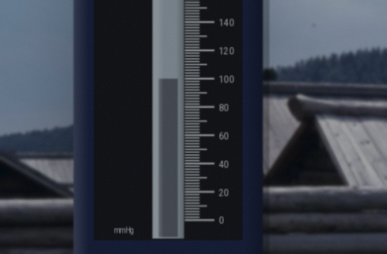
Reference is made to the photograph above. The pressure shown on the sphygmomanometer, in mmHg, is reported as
100 mmHg
